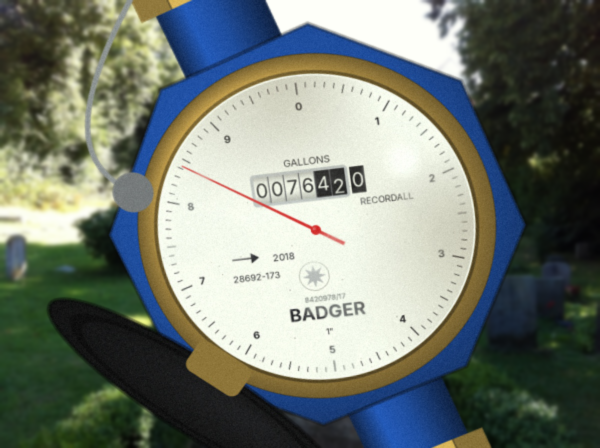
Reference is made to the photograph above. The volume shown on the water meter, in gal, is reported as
76418.4 gal
